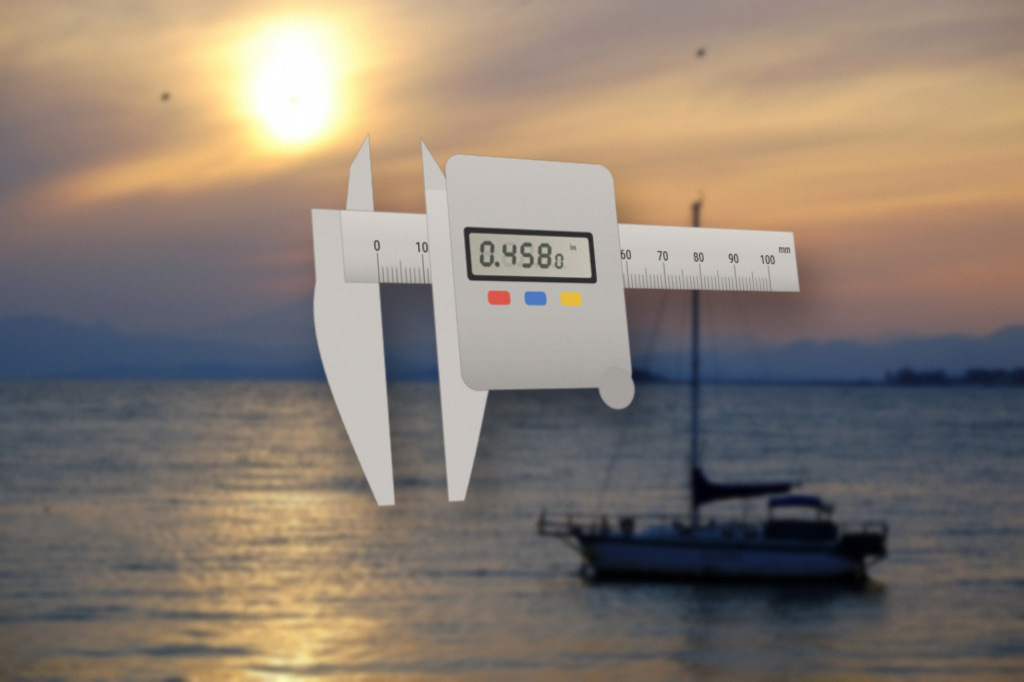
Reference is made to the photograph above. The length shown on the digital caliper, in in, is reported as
0.4580 in
